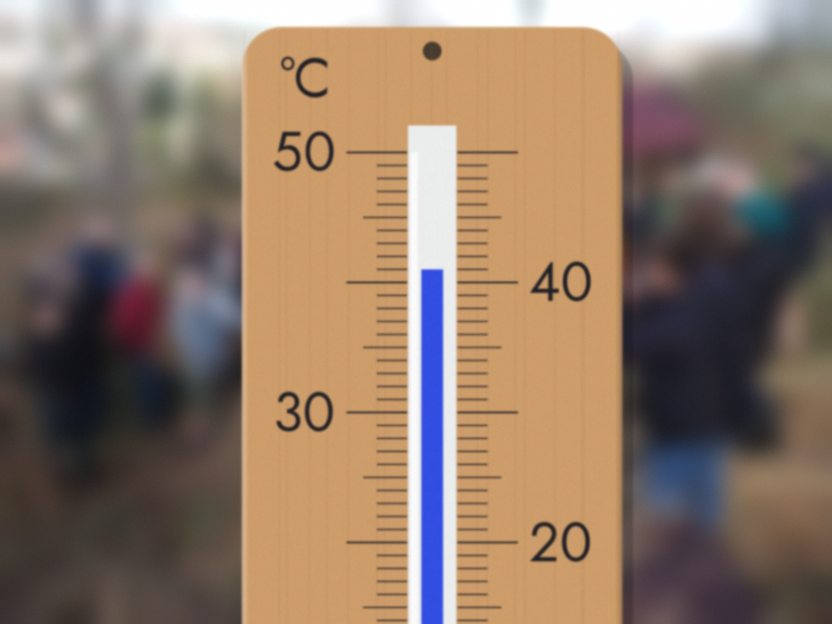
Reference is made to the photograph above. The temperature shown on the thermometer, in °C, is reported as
41 °C
